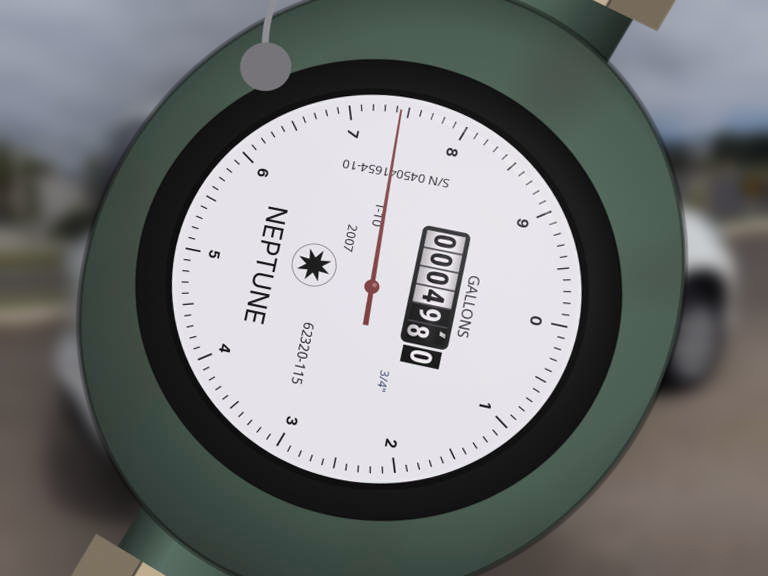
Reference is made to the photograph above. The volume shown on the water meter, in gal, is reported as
4977.4 gal
